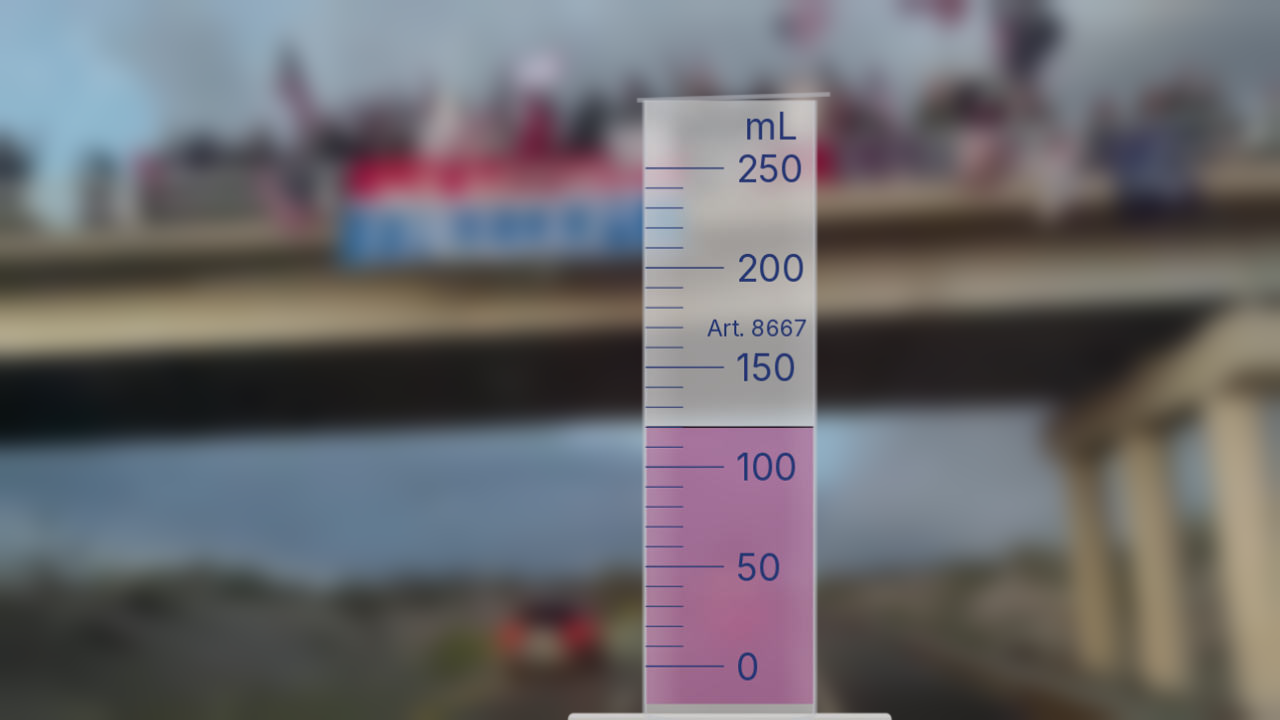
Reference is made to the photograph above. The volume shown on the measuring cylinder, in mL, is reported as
120 mL
